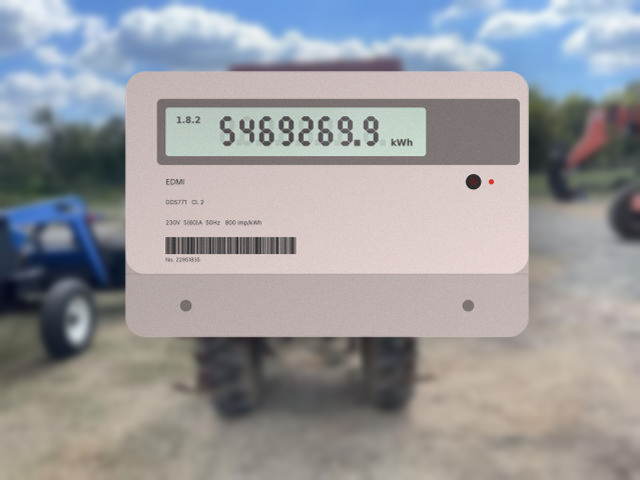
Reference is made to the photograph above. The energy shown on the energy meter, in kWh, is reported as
5469269.9 kWh
